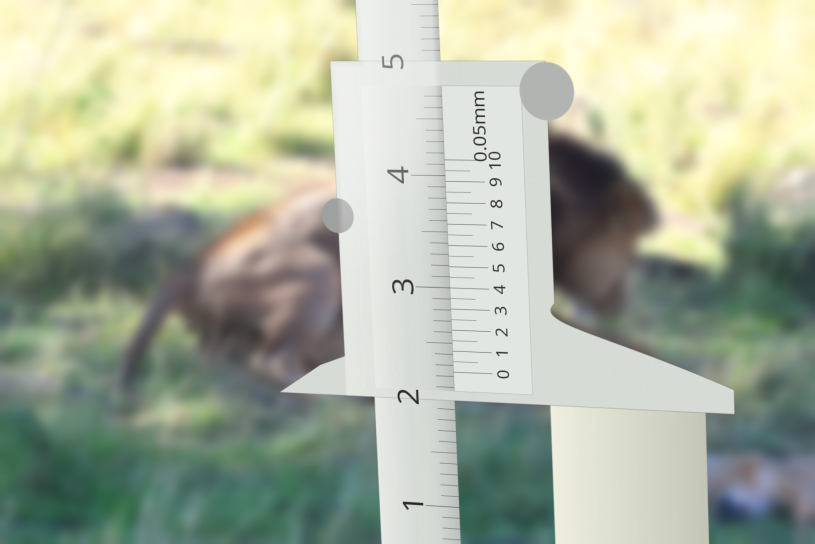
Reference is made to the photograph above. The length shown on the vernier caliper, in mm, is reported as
22.4 mm
